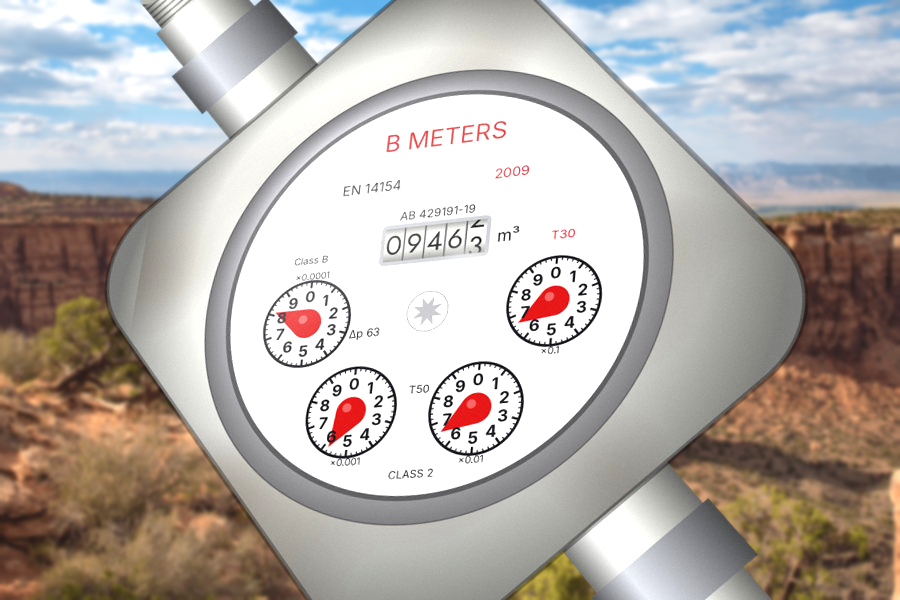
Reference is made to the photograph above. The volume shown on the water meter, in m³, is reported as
9462.6658 m³
